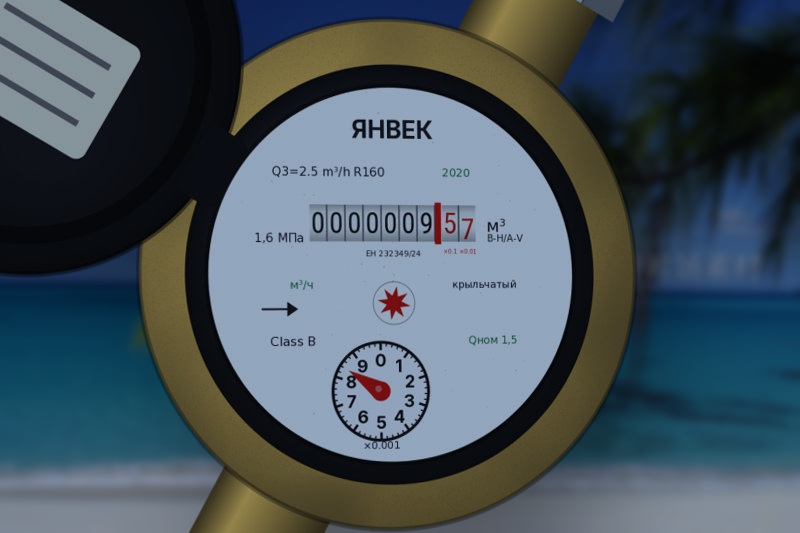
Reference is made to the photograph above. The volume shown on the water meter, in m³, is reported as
9.568 m³
